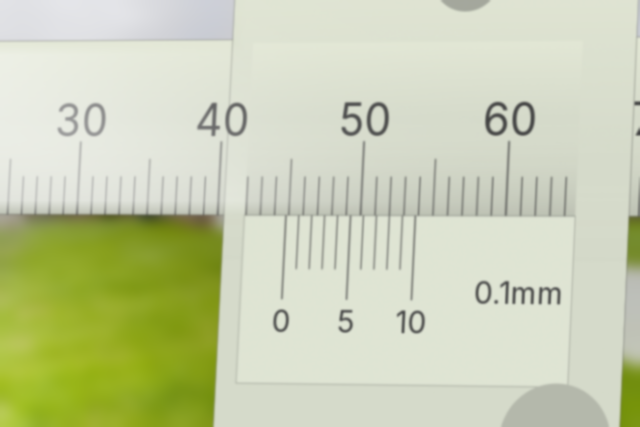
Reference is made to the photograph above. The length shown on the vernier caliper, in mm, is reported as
44.8 mm
